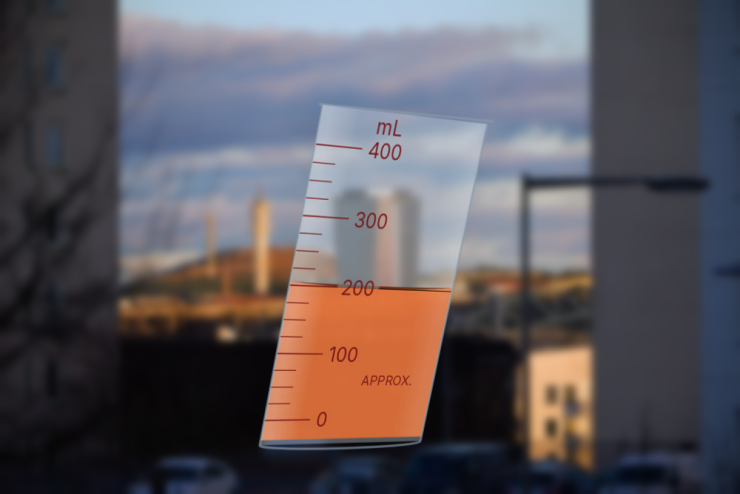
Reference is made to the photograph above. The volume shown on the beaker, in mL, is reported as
200 mL
